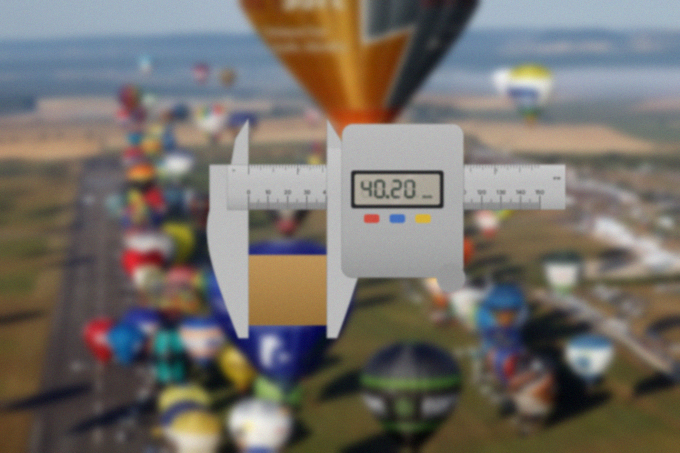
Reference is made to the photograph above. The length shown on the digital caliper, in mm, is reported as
40.20 mm
